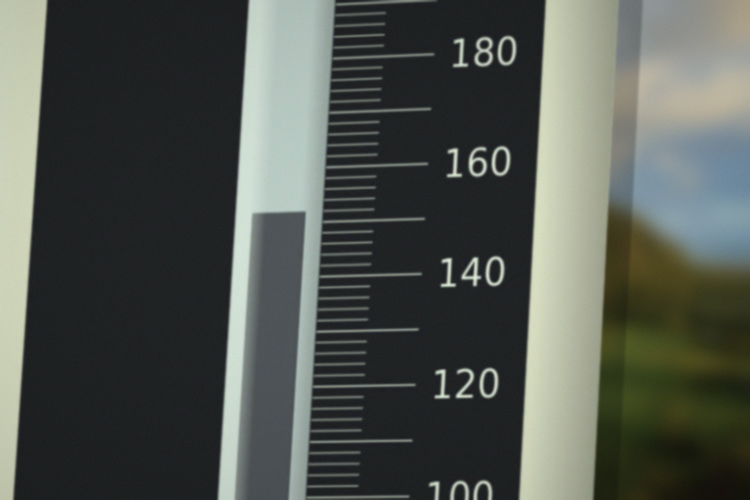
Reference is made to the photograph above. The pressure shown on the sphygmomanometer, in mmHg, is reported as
152 mmHg
